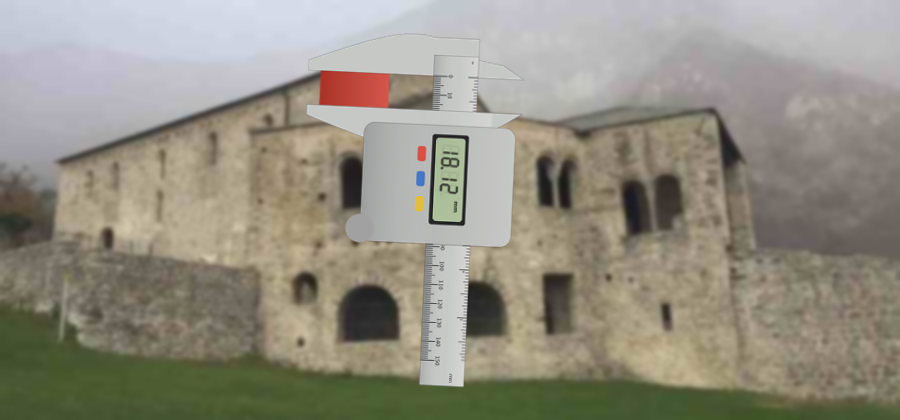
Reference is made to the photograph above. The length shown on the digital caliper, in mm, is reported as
18.12 mm
